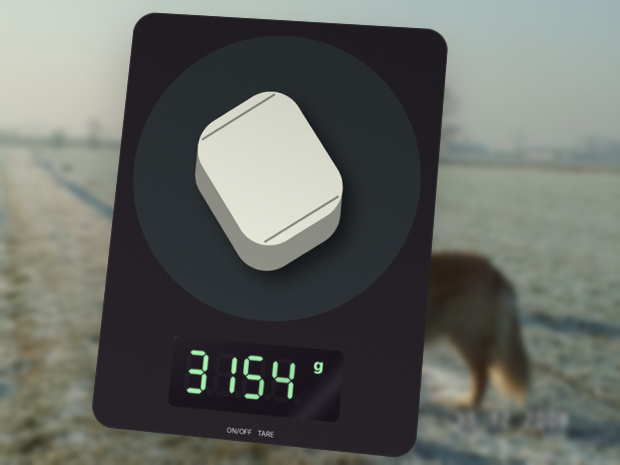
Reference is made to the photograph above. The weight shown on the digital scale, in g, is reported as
3154 g
